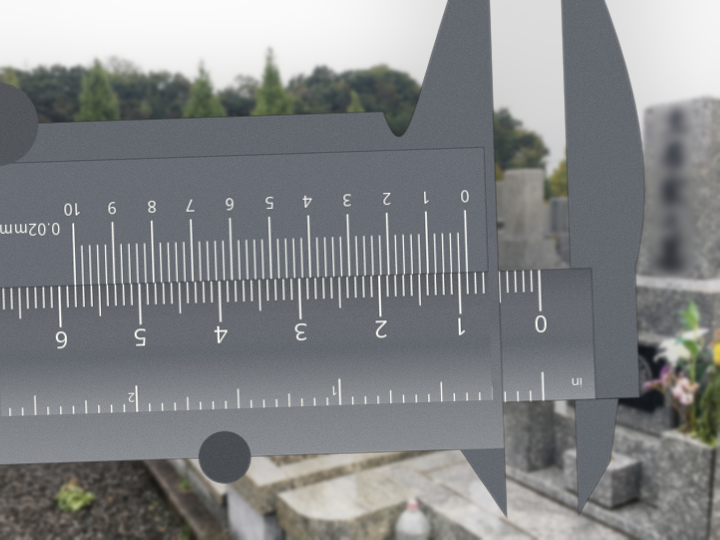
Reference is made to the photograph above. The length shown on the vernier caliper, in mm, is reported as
9.0 mm
